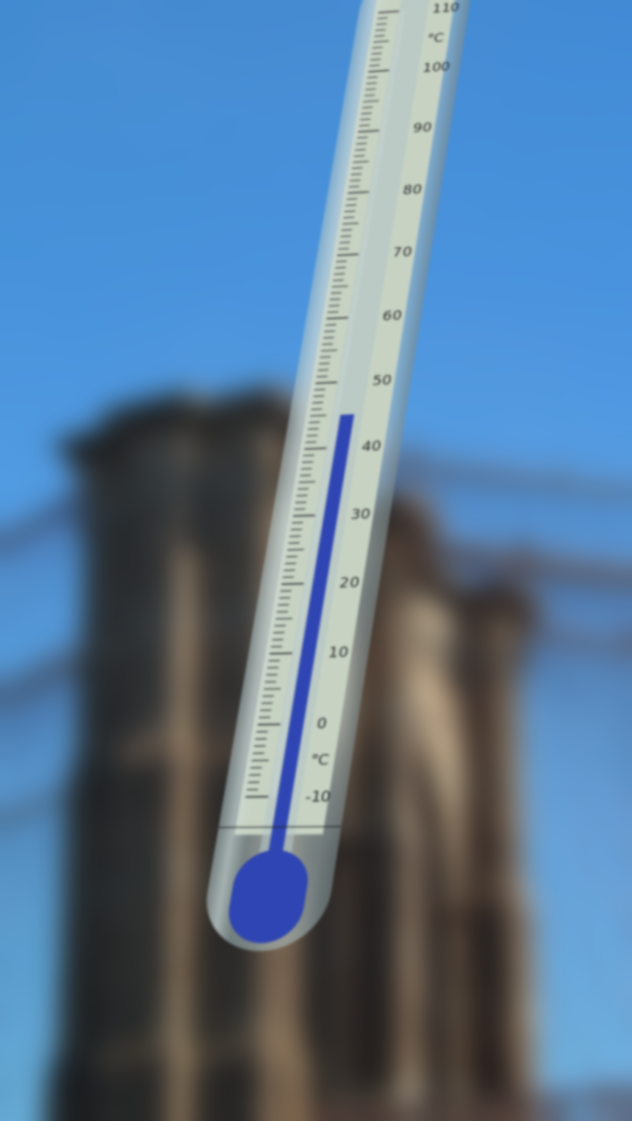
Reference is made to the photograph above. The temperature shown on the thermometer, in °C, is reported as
45 °C
